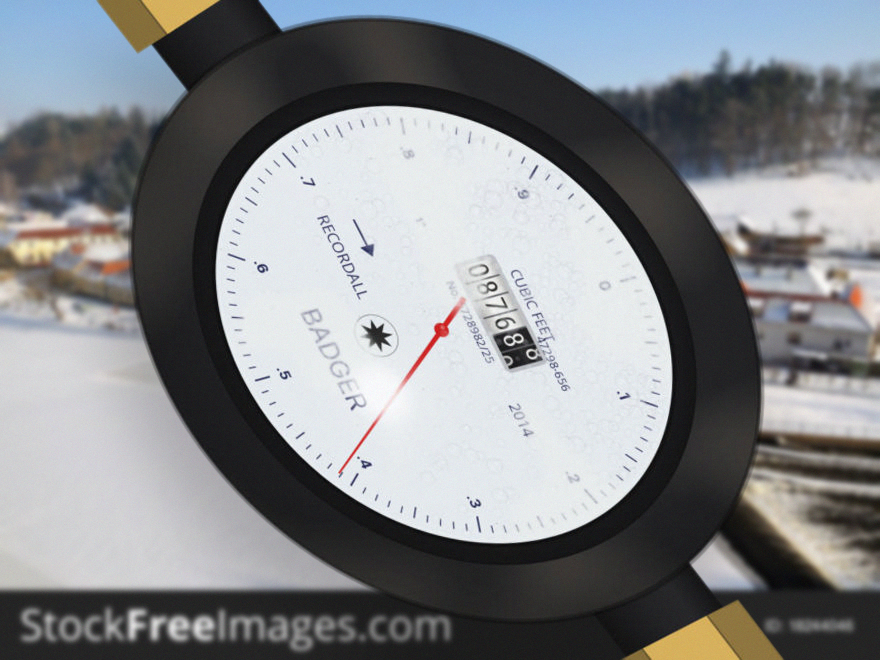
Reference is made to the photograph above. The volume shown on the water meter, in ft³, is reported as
87688.41 ft³
